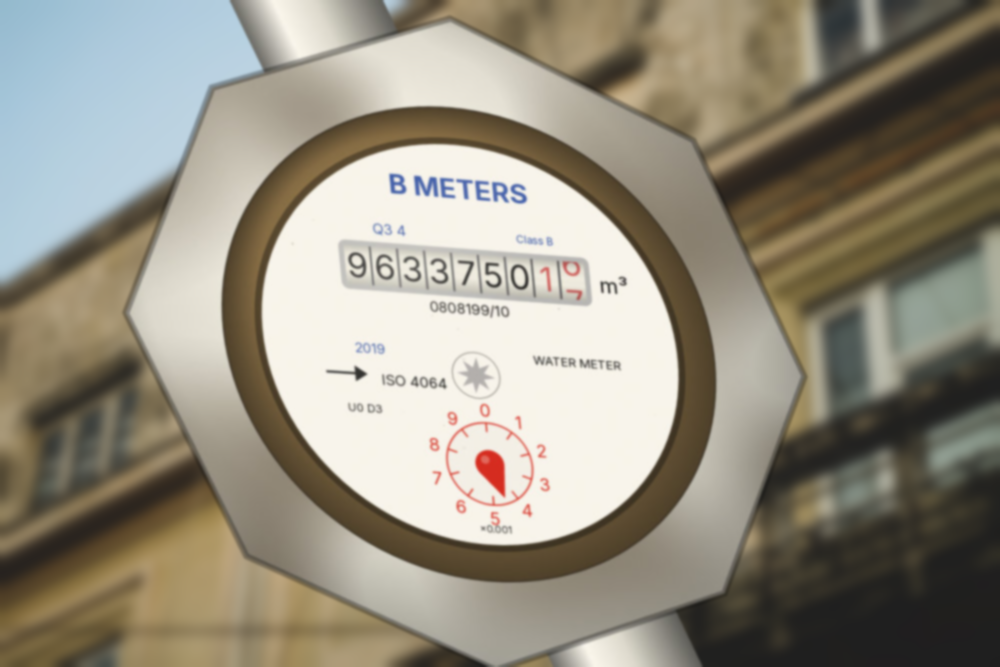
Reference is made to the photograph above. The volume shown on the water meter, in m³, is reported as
9633750.164 m³
